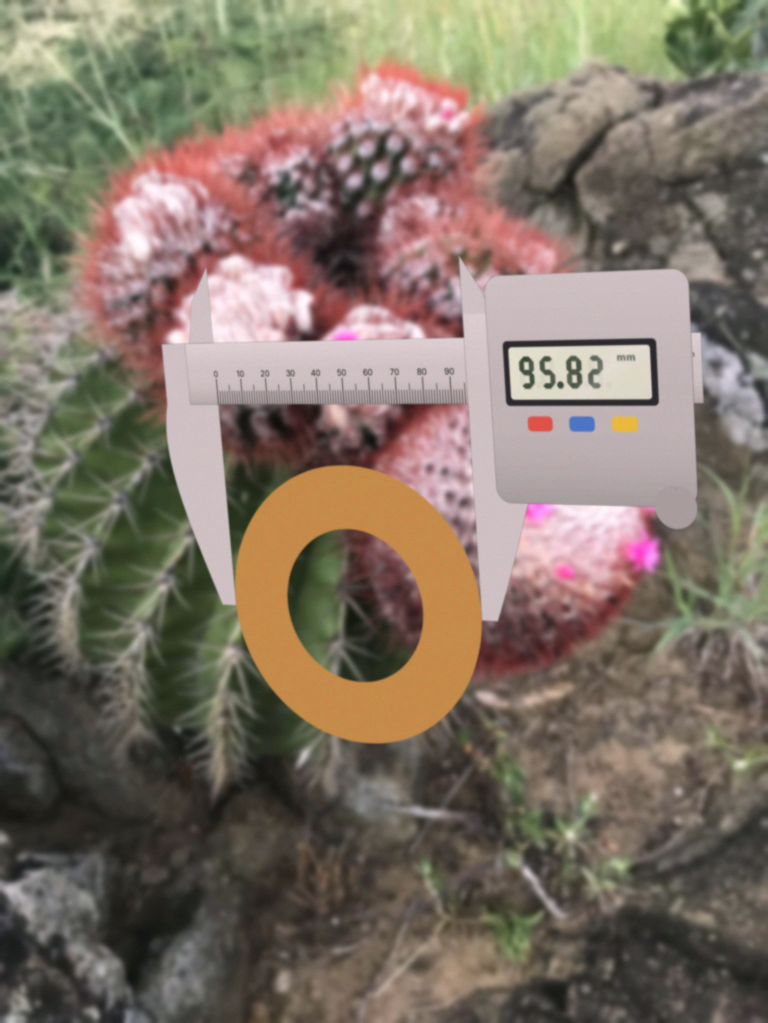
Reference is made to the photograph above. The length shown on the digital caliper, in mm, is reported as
95.82 mm
